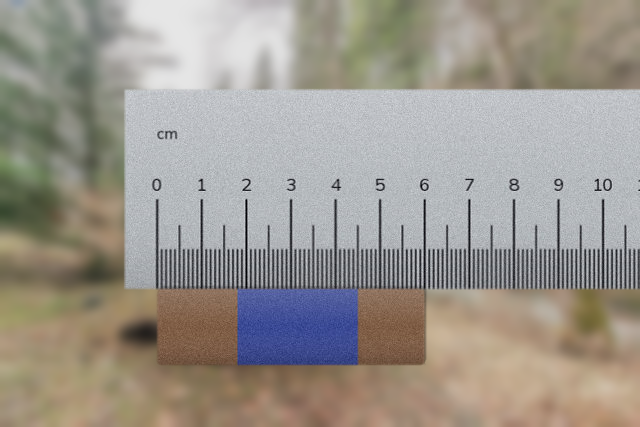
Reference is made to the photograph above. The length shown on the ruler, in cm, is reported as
6 cm
